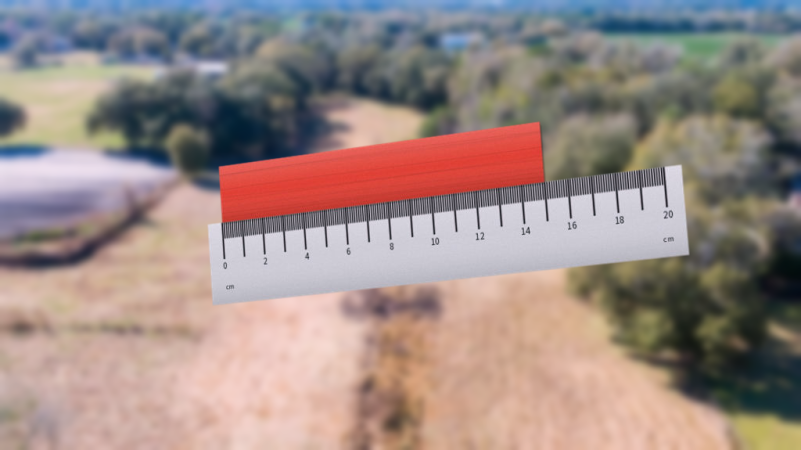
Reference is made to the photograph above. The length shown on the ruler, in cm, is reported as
15 cm
